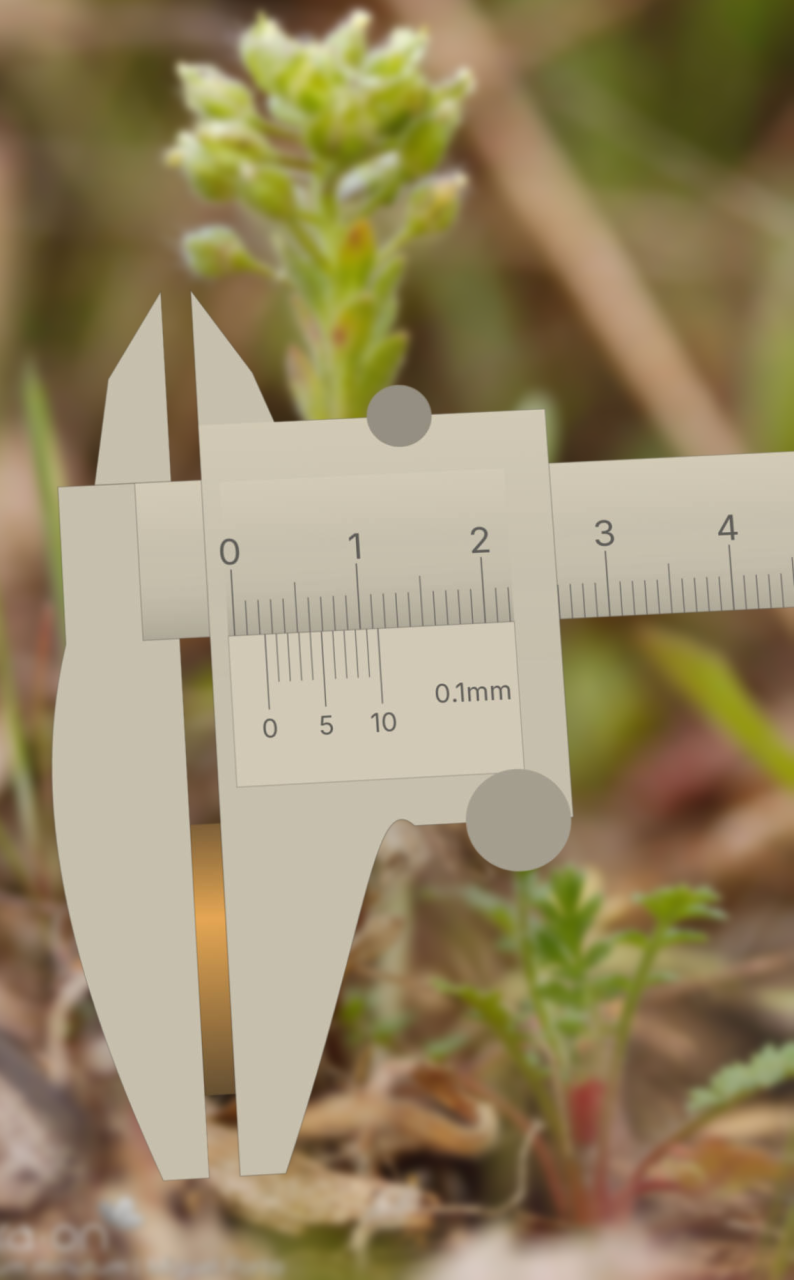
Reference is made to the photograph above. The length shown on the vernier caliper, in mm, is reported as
2.4 mm
